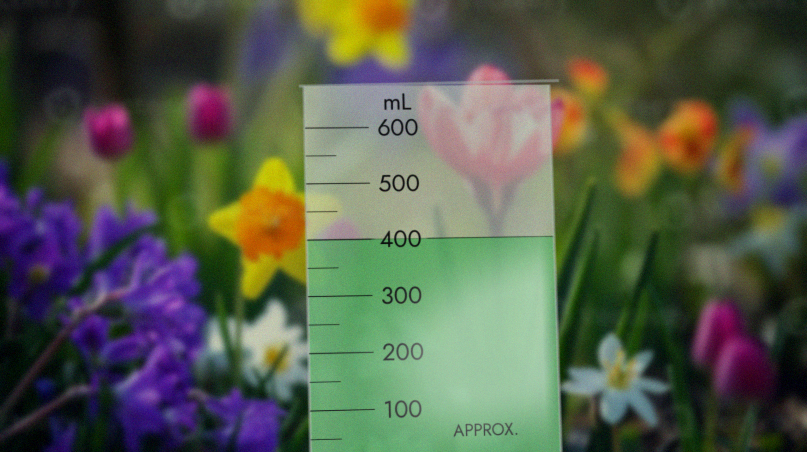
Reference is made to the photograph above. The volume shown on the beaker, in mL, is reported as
400 mL
